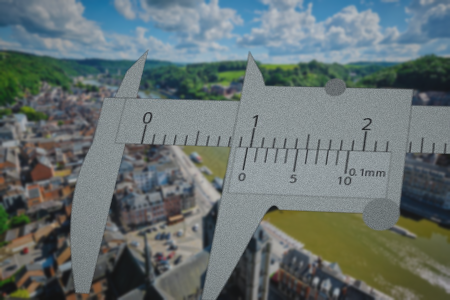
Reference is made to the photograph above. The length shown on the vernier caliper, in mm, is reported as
9.7 mm
